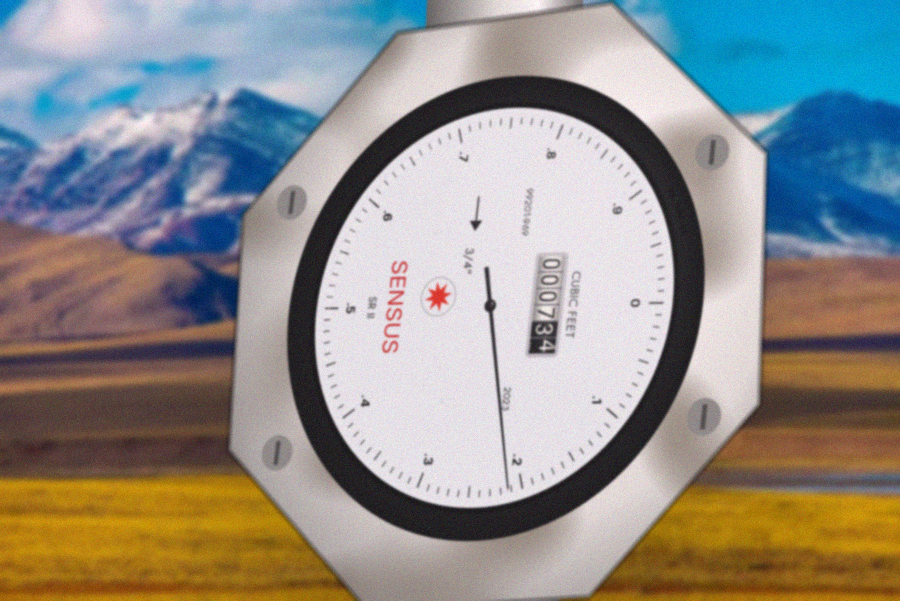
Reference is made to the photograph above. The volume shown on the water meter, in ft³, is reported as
734.21 ft³
